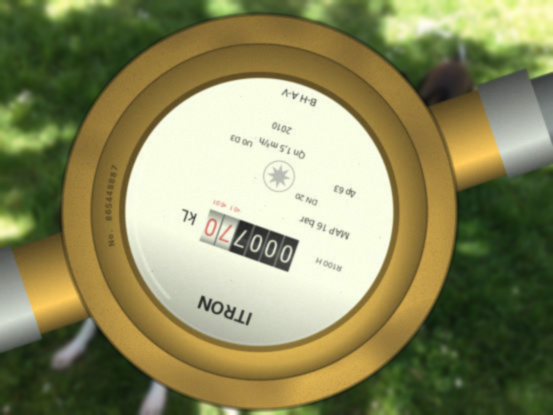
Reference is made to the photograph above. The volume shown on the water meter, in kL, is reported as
7.70 kL
